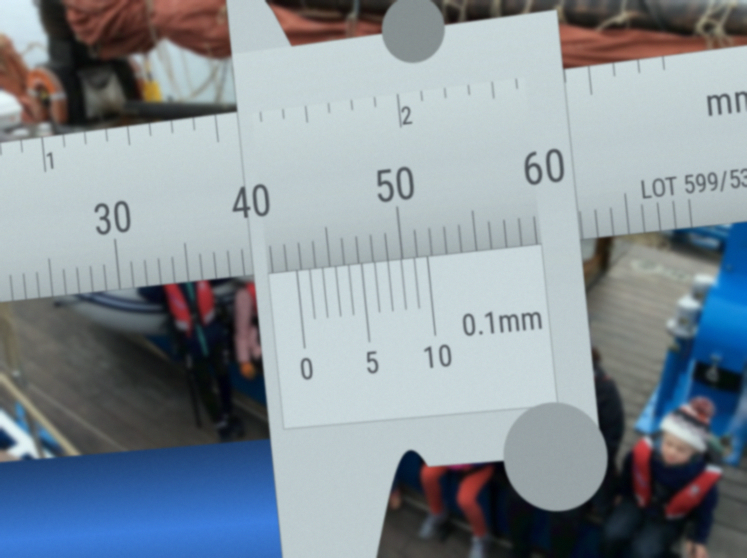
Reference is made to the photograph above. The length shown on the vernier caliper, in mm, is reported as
42.7 mm
